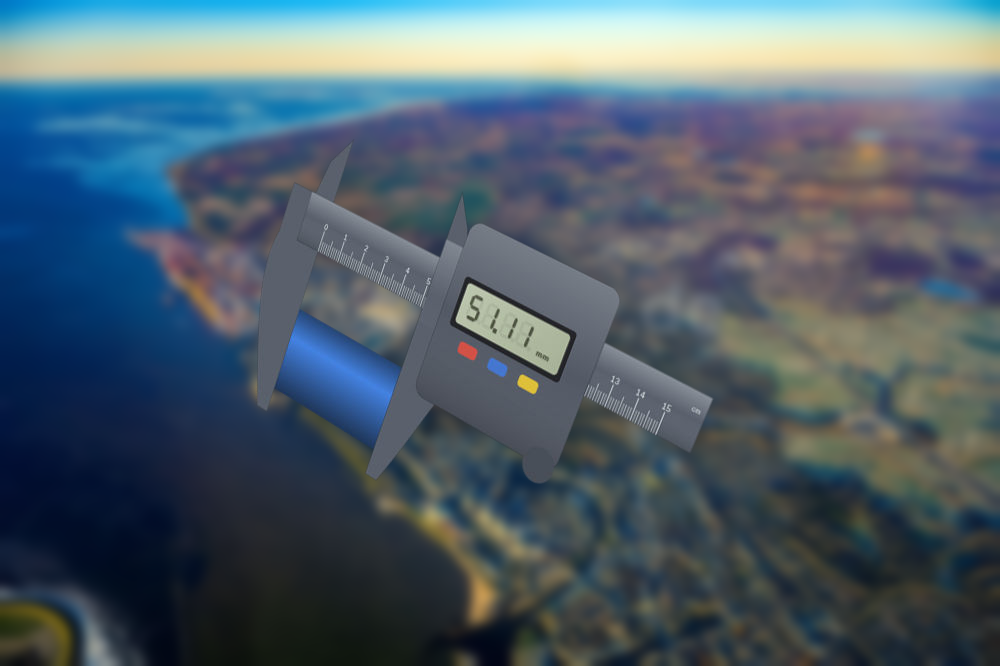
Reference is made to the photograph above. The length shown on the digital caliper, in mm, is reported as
51.11 mm
